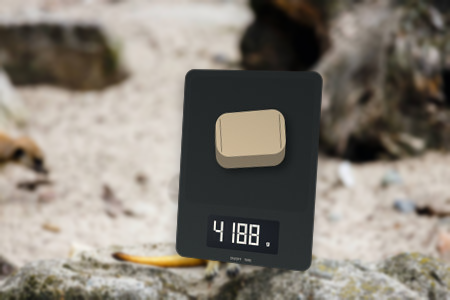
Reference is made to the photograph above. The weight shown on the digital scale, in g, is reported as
4188 g
